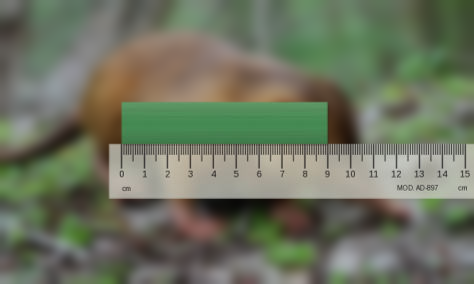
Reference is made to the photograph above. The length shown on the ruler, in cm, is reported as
9 cm
